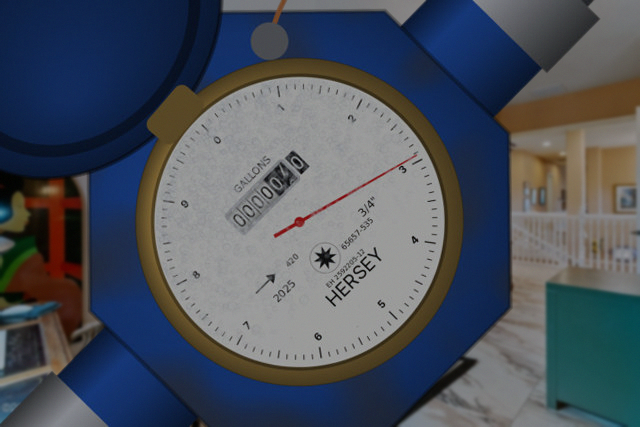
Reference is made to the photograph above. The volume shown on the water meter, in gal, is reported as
72.9 gal
